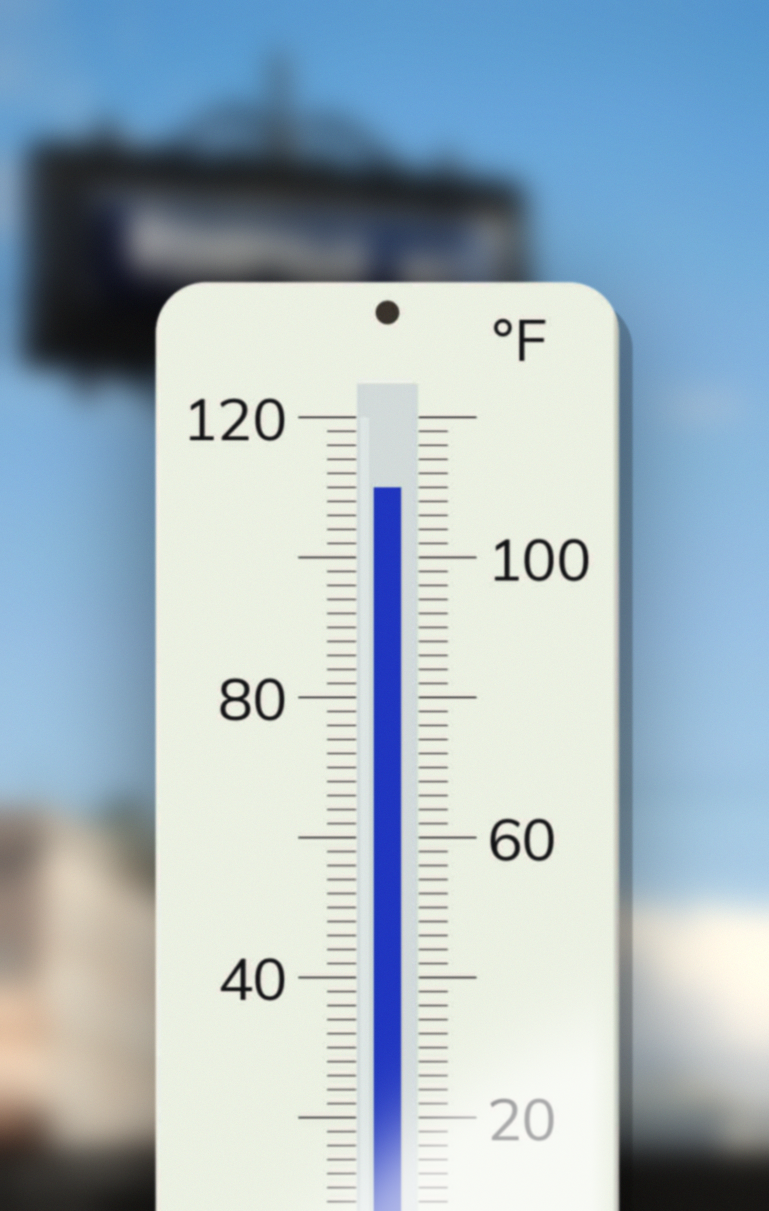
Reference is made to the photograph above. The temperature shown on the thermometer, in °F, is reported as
110 °F
